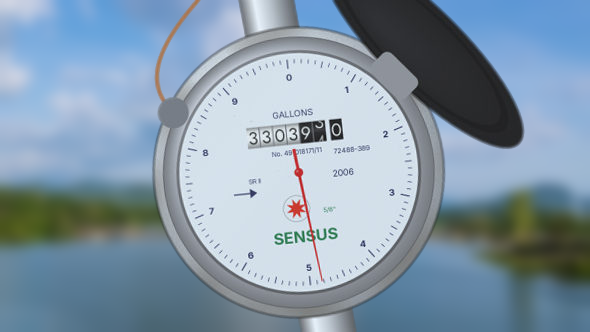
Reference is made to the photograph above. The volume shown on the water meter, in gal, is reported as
3303934.8 gal
